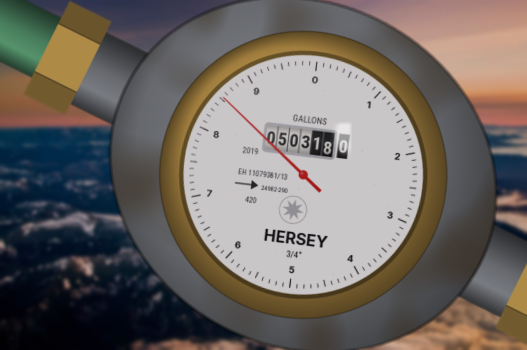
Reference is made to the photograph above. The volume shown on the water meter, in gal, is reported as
503178.5 gal
